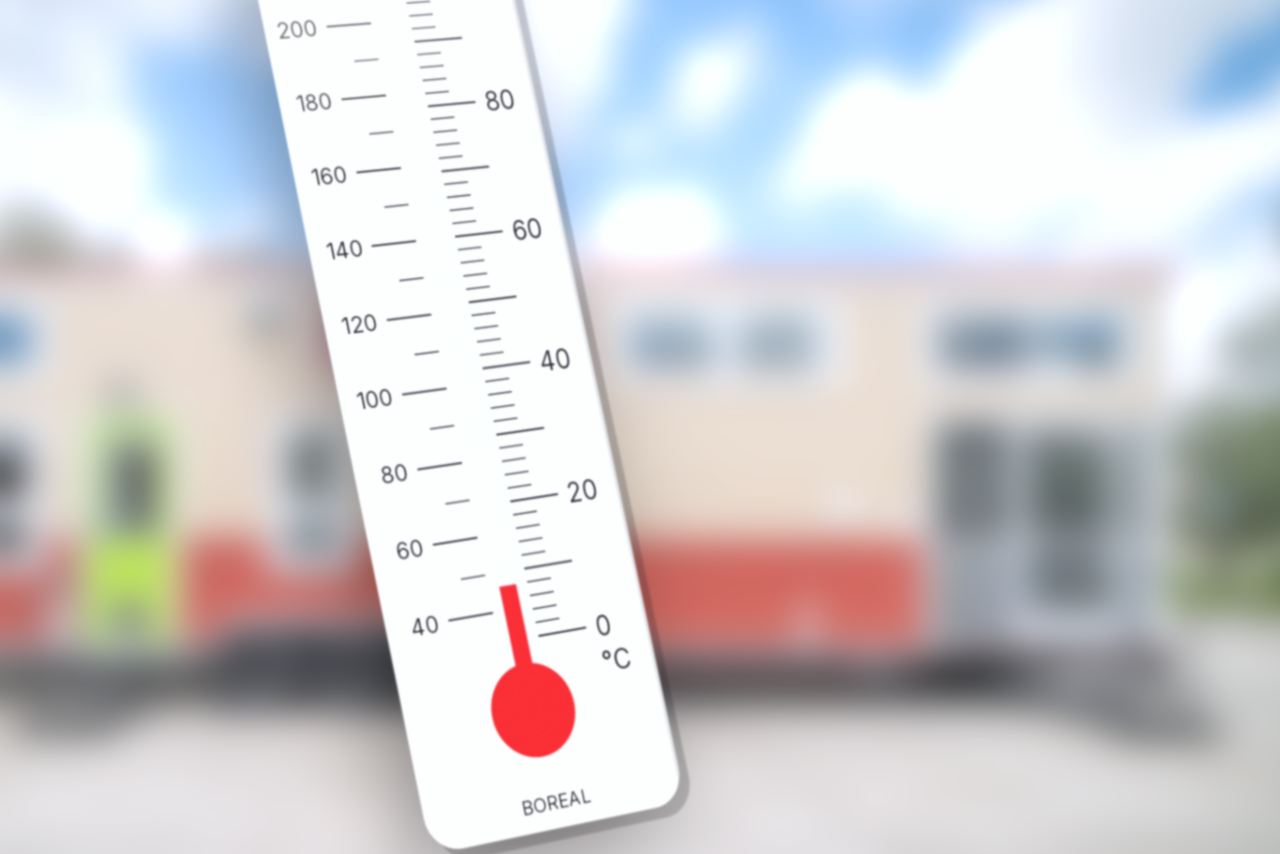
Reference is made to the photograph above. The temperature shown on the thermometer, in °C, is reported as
8 °C
